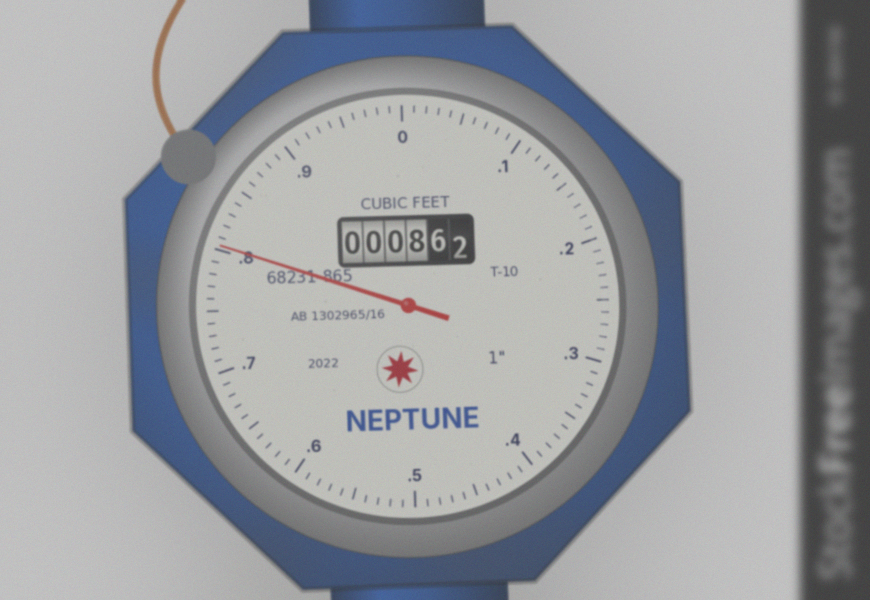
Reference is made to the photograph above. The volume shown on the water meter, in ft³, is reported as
861.80 ft³
